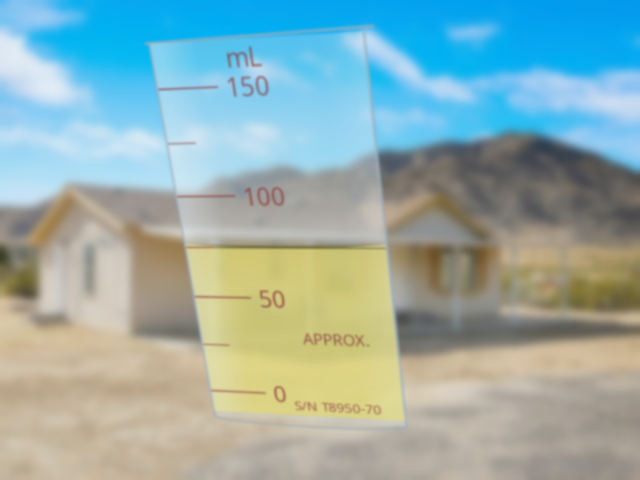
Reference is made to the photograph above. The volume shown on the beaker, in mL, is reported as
75 mL
